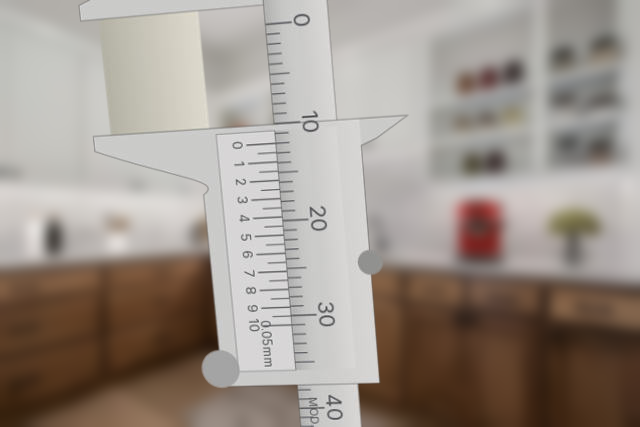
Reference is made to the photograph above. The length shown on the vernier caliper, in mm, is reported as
12.0 mm
